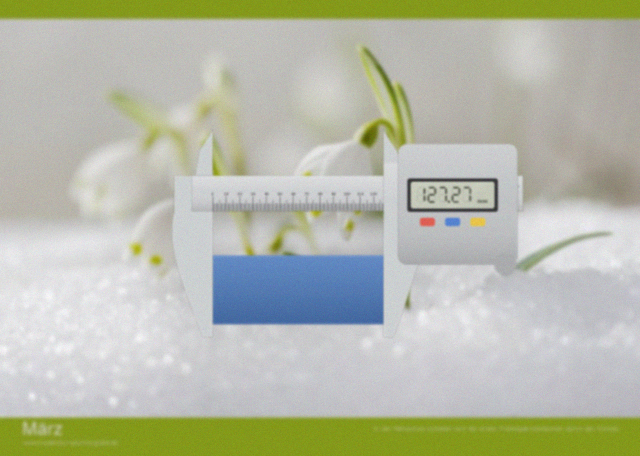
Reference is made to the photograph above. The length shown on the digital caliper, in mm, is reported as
127.27 mm
